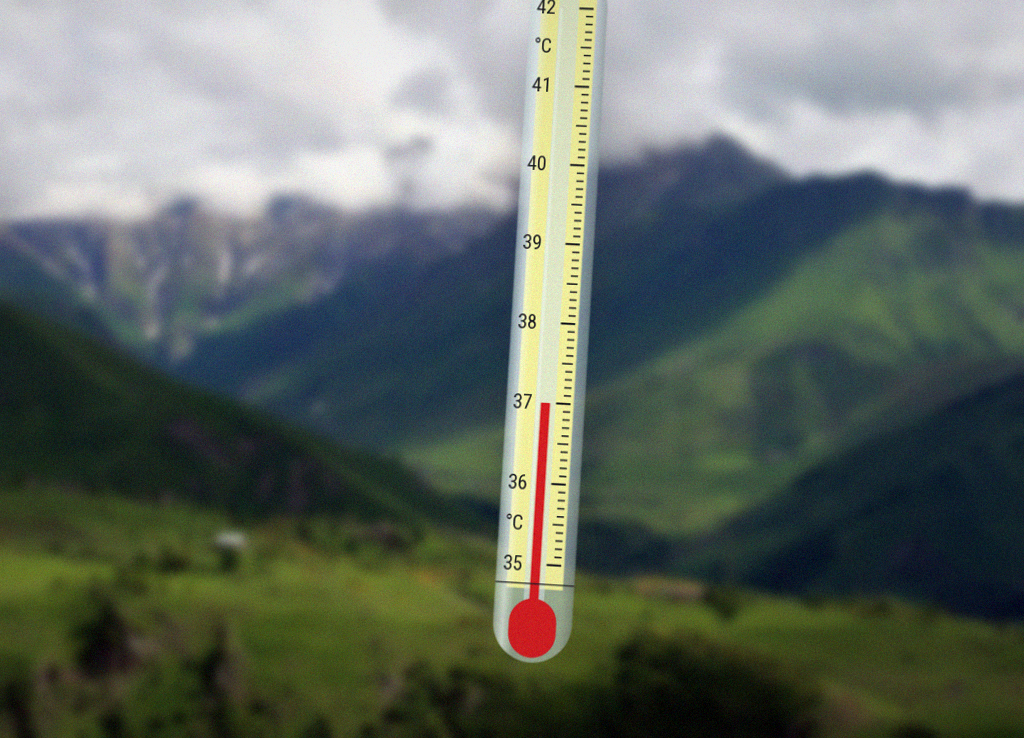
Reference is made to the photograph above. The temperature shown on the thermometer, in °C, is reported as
37 °C
